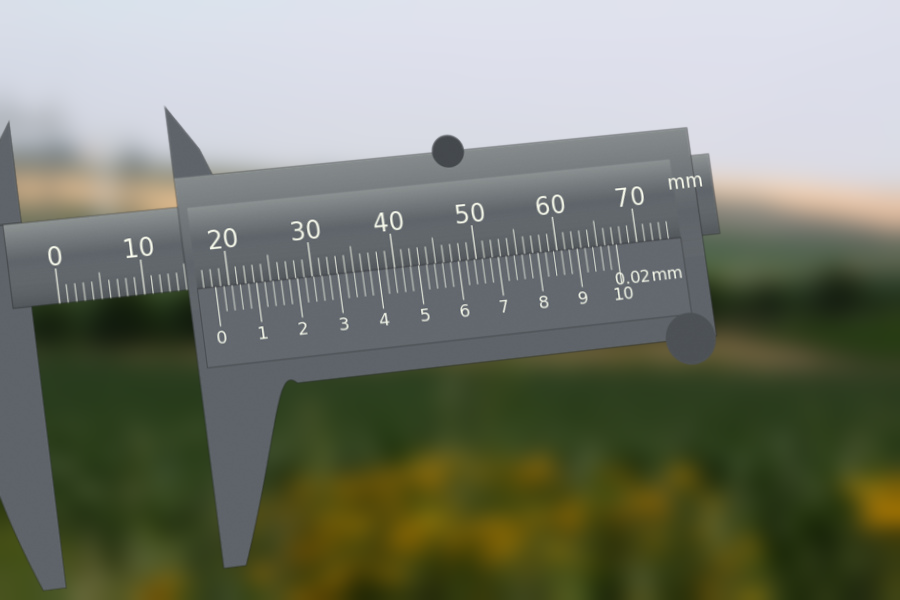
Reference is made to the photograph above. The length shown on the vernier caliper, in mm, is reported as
18.4 mm
